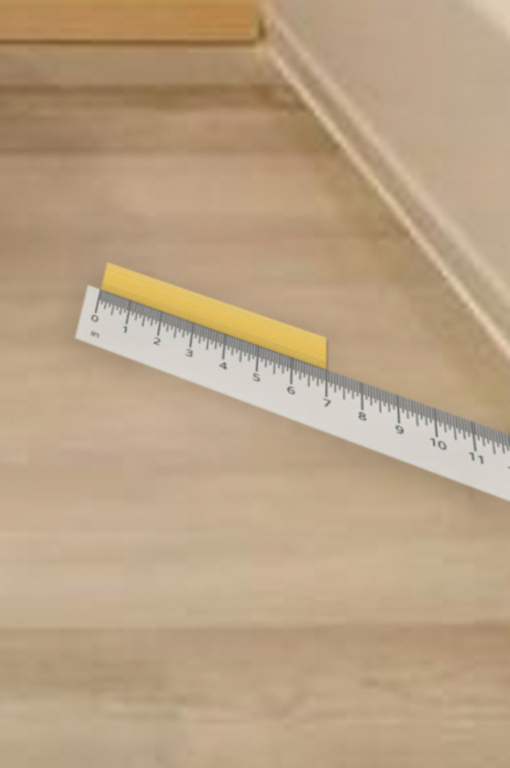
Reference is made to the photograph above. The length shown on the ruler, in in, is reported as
7 in
